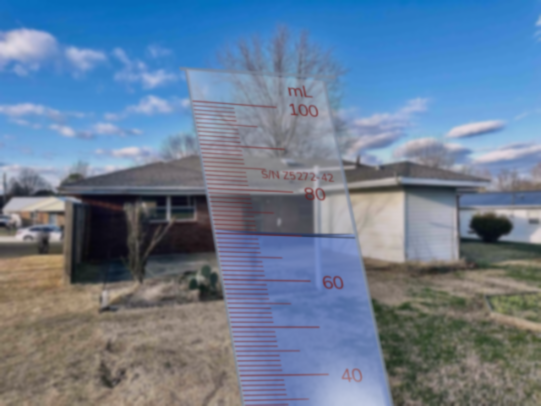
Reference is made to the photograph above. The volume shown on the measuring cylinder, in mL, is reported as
70 mL
